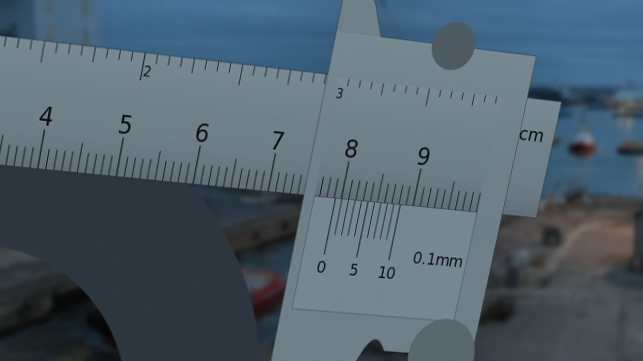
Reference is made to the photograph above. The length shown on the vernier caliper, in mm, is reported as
79.2 mm
